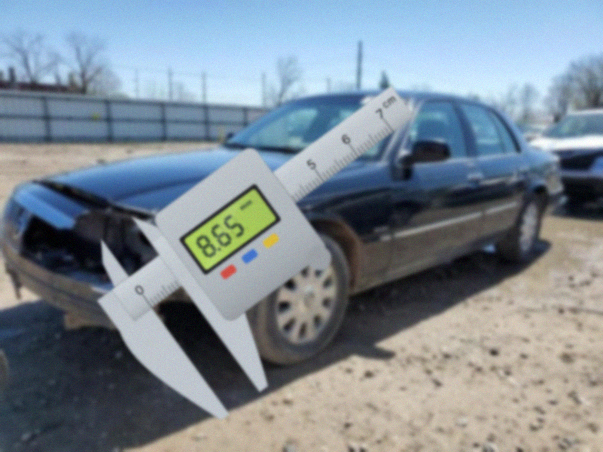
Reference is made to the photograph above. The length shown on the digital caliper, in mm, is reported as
8.65 mm
